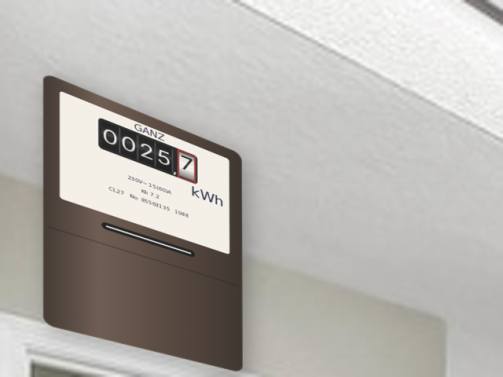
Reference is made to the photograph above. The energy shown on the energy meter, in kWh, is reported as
25.7 kWh
